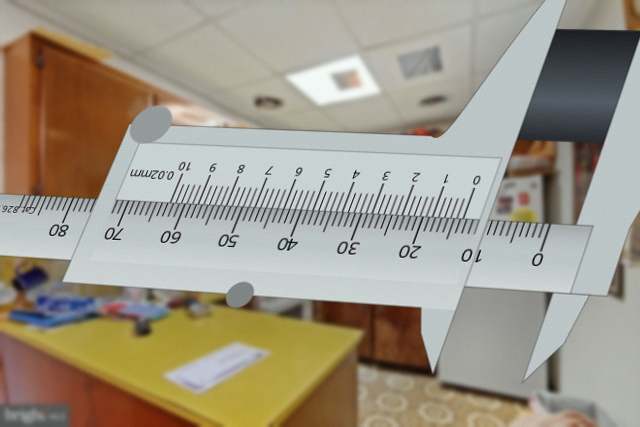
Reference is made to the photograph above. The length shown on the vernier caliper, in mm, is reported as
13.6 mm
